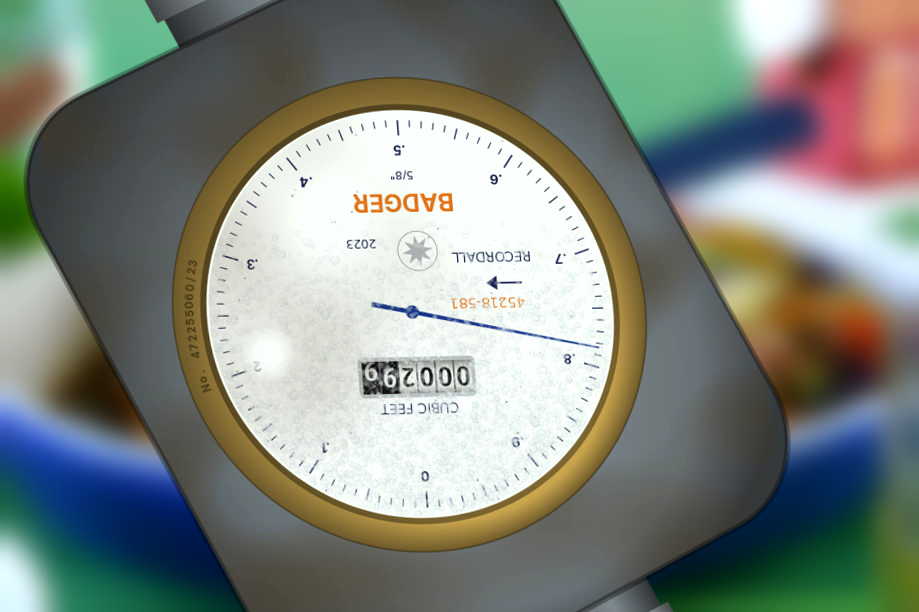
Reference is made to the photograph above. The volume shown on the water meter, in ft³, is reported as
298.78 ft³
